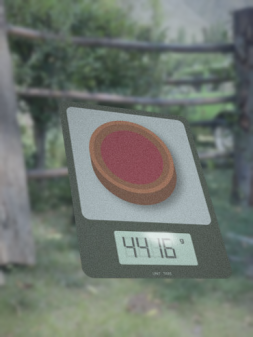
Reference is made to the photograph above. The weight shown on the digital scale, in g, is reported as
4416 g
